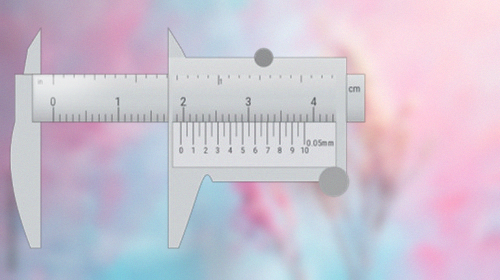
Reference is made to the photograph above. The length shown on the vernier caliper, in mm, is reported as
19.6 mm
